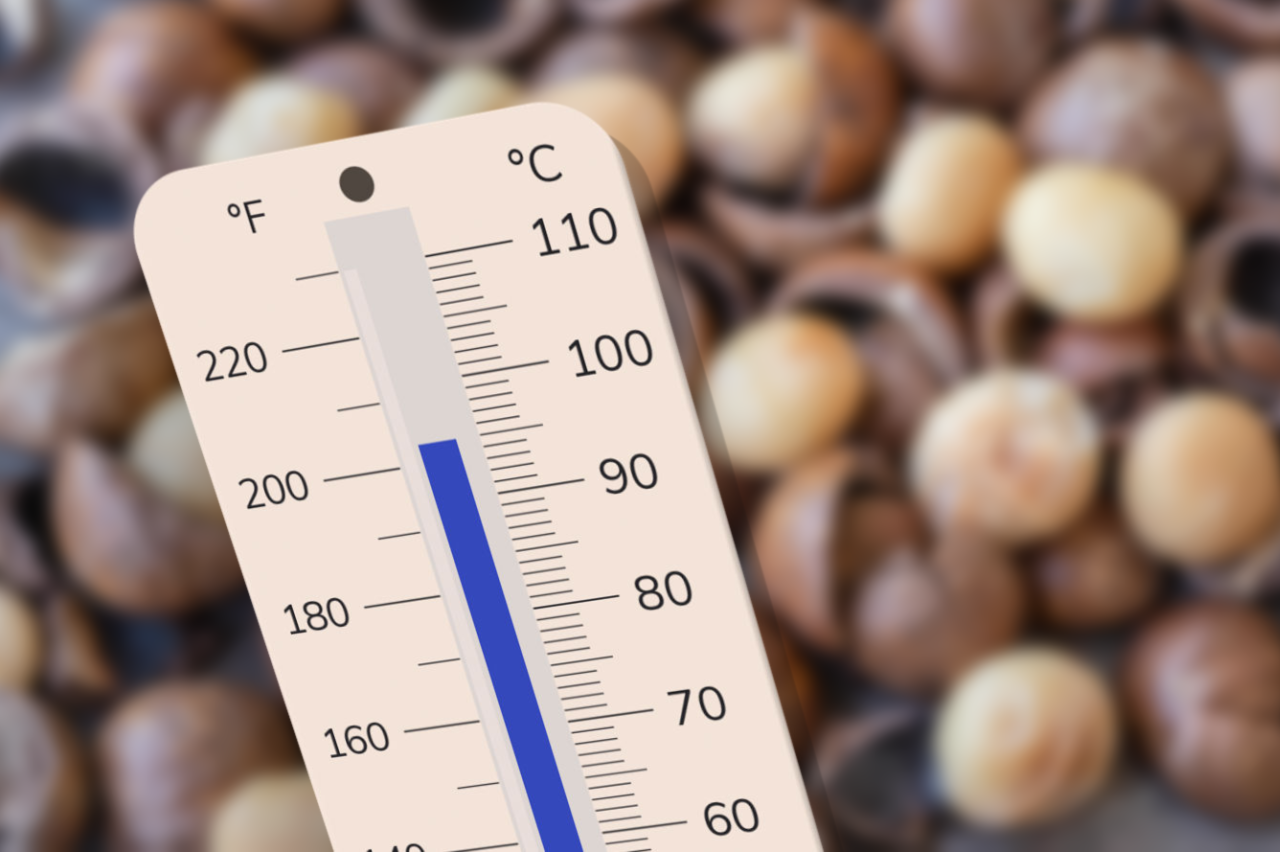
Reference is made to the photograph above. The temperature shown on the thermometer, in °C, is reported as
95 °C
